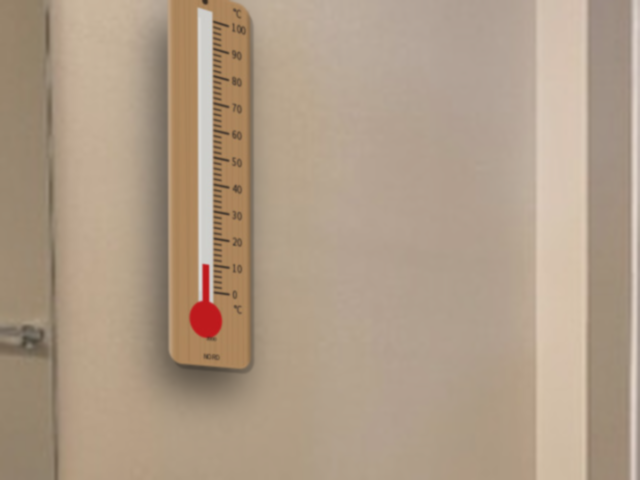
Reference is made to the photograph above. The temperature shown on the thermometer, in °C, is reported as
10 °C
